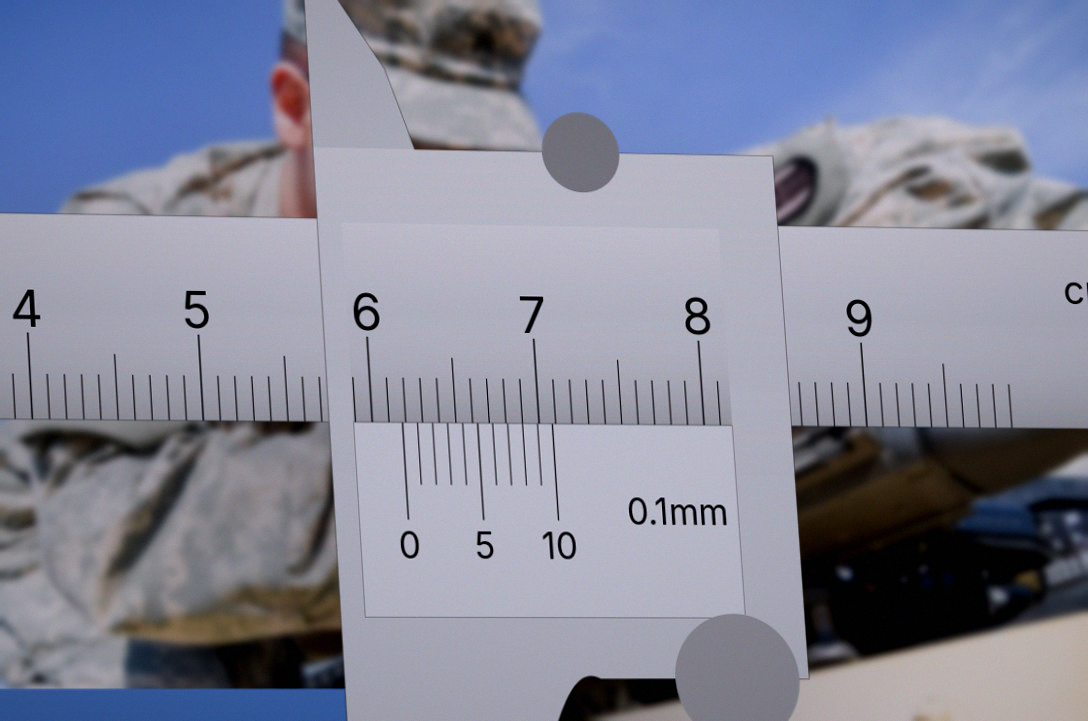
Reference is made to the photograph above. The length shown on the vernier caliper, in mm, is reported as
61.8 mm
